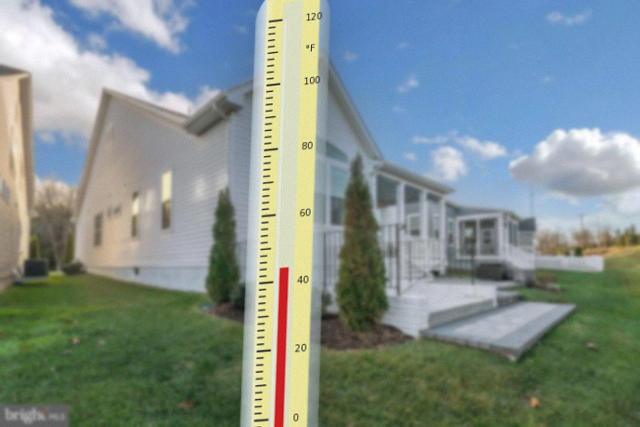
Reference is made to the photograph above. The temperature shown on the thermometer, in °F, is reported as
44 °F
